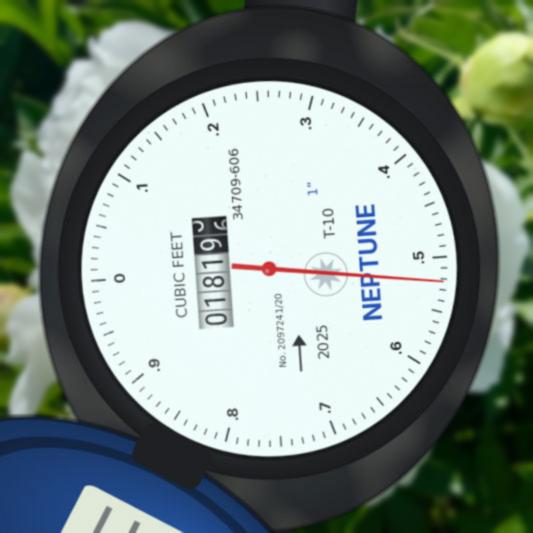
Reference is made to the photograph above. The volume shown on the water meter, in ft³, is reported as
18195.52 ft³
